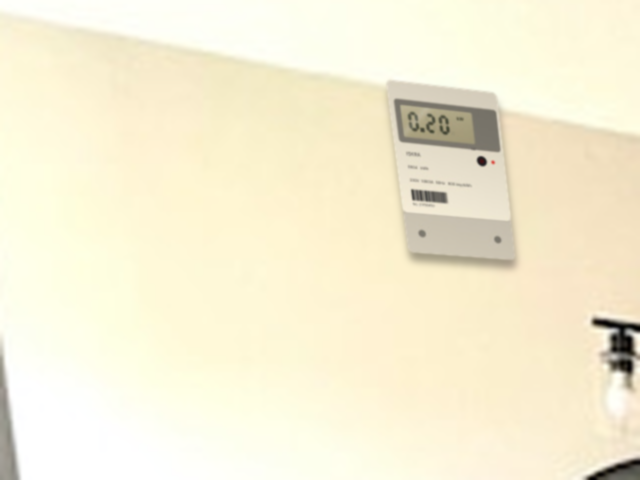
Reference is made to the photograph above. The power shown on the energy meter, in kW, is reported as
0.20 kW
